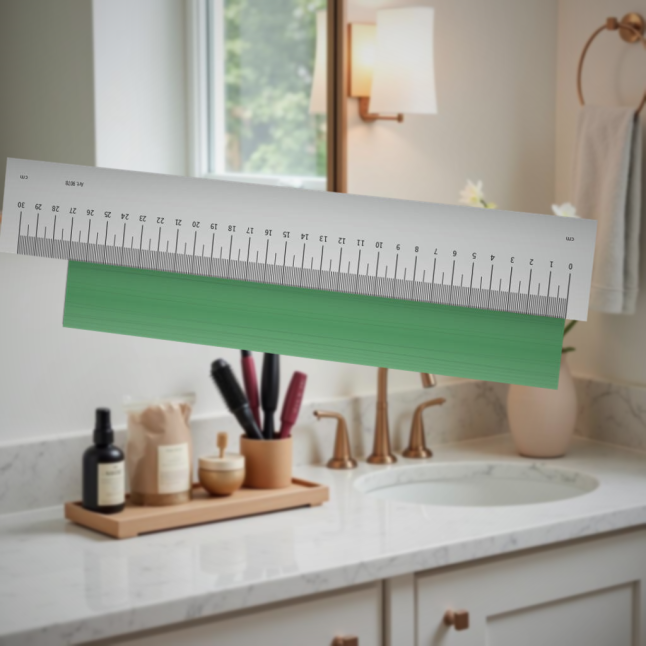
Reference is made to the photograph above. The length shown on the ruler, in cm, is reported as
27 cm
